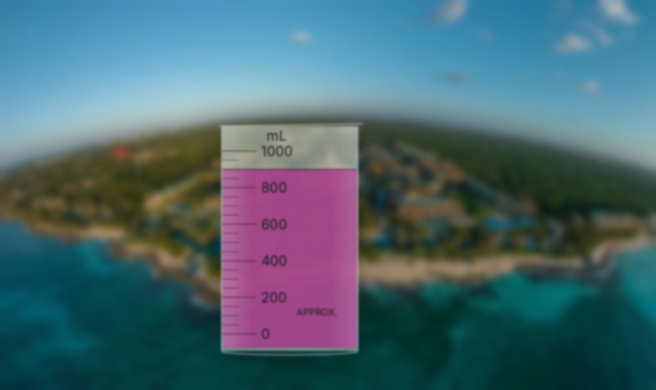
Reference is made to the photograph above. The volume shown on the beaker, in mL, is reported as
900 mL
